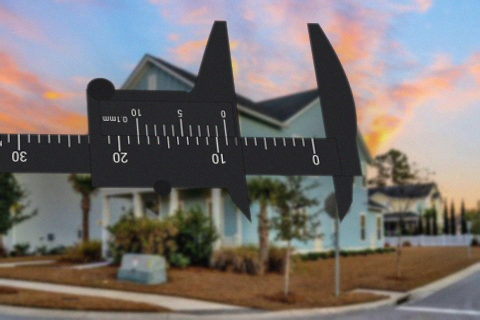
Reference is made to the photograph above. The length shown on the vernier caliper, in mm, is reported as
9.0 mm
